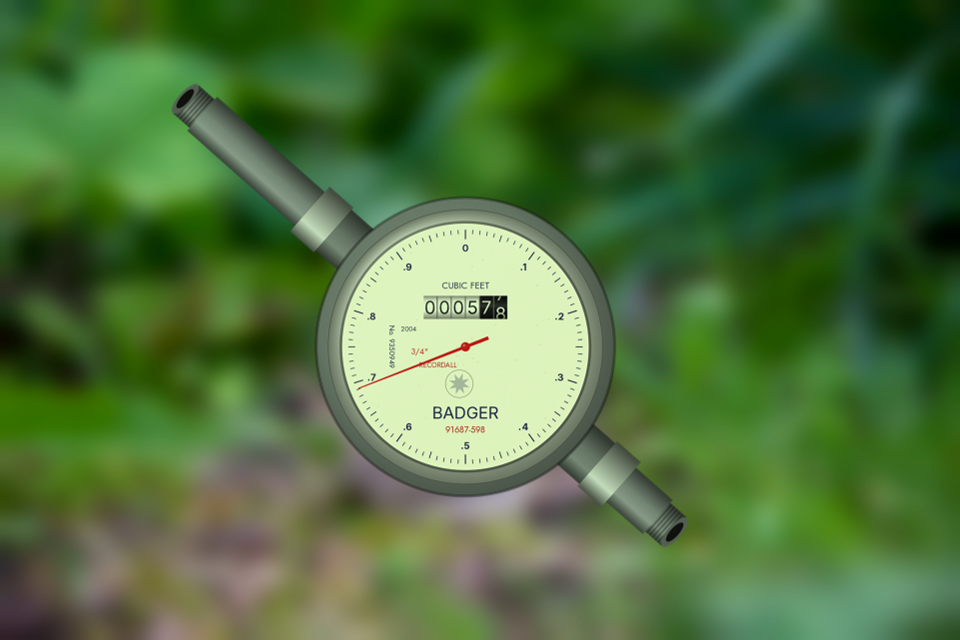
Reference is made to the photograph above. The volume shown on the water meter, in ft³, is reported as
577.69 ft³
